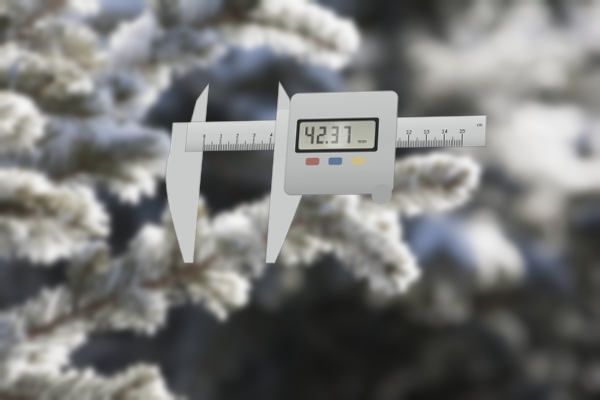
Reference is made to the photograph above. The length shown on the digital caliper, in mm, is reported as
42.37 mm
